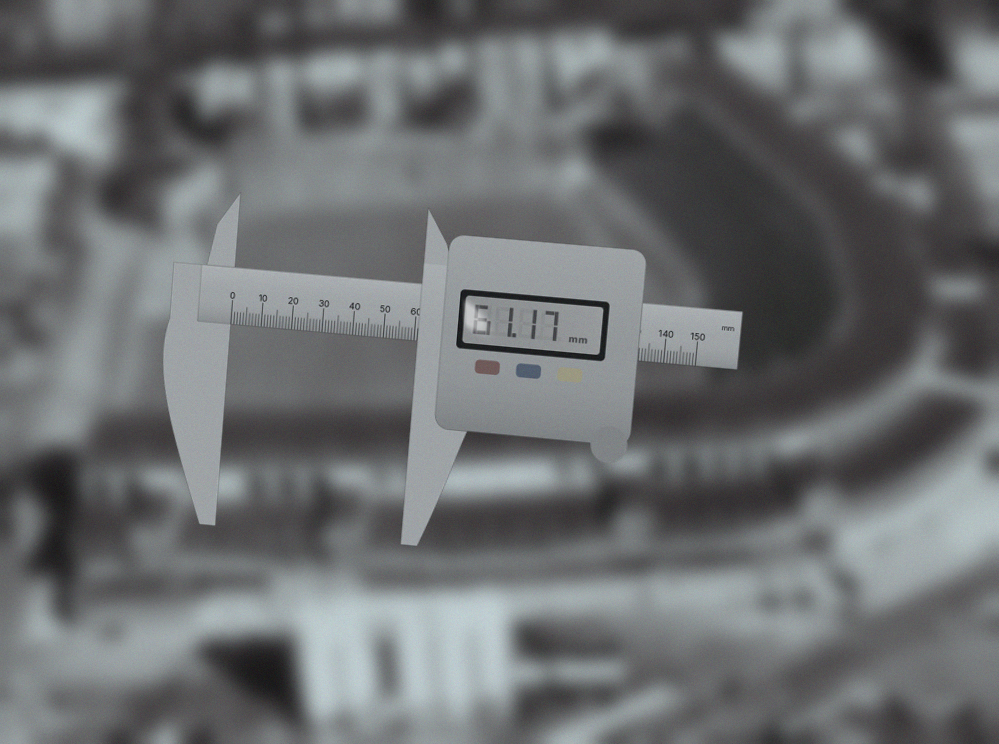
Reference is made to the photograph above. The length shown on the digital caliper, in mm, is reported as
61.17 mm
